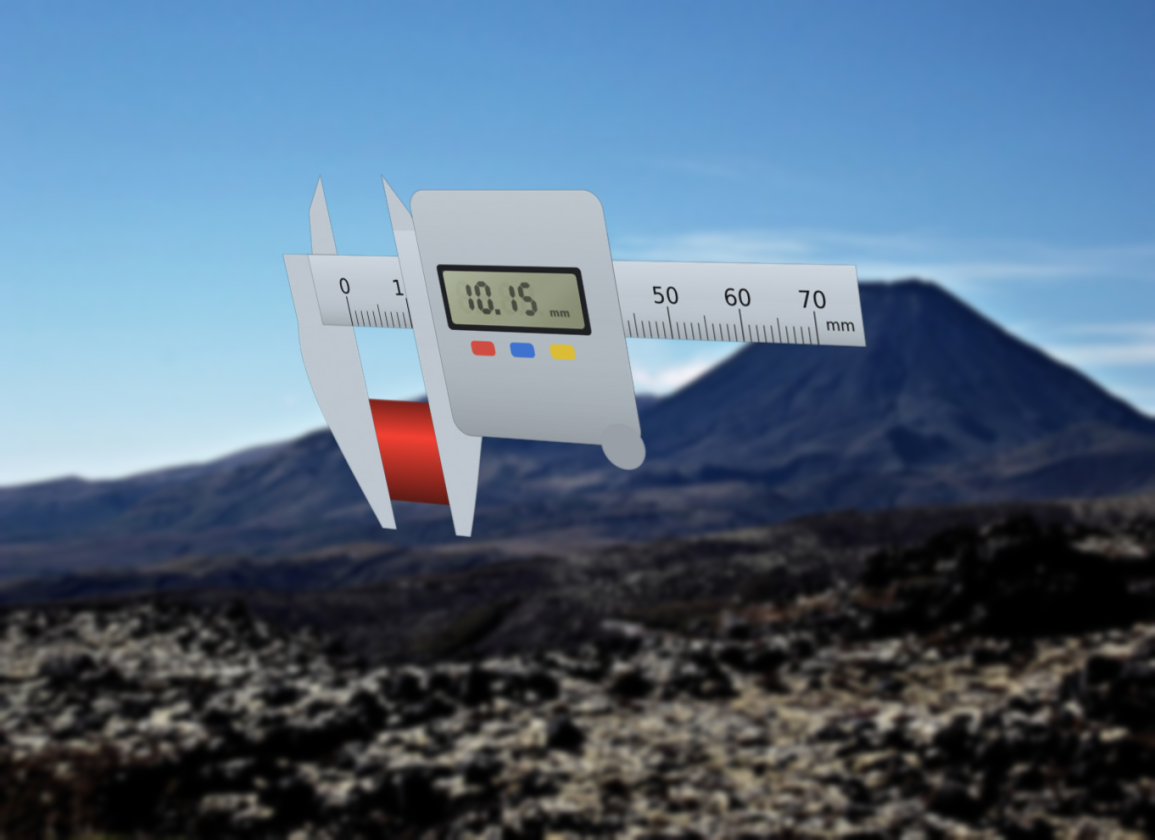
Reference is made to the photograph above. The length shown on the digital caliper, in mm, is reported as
10.15 mm
